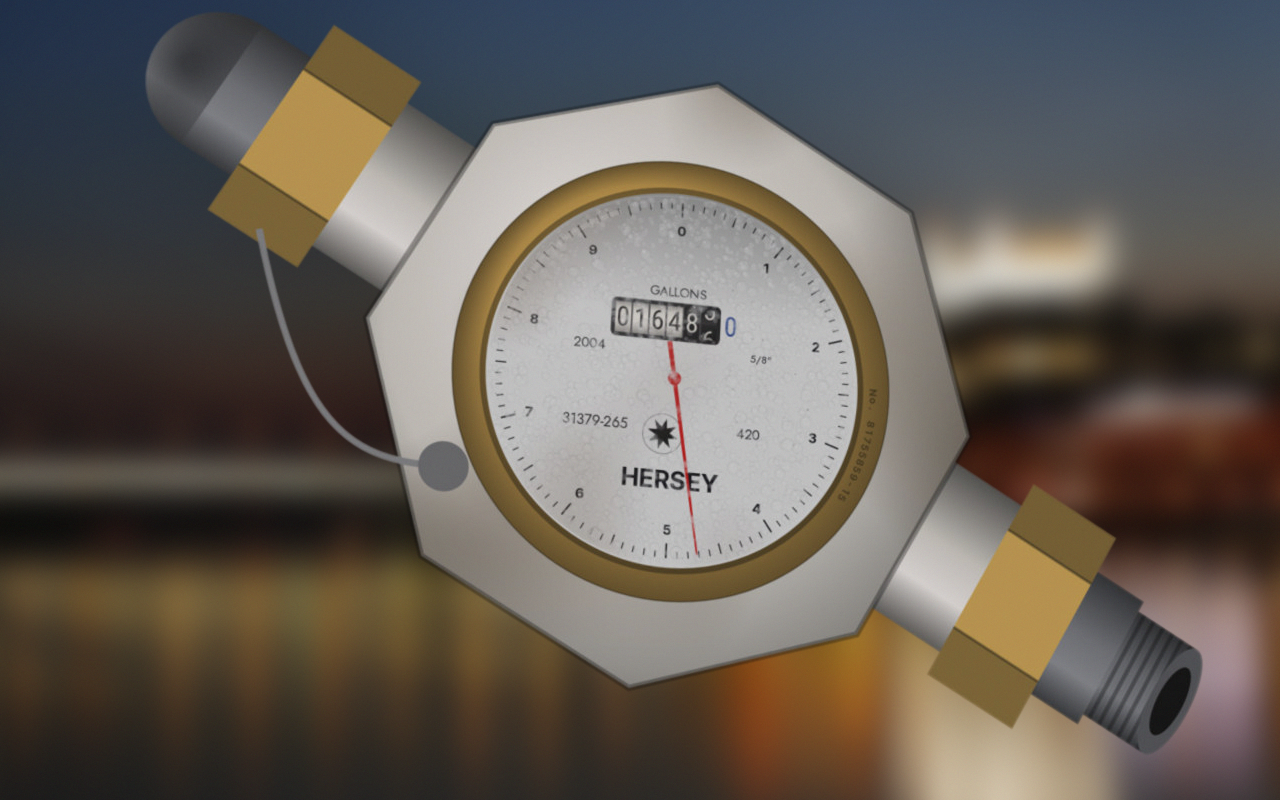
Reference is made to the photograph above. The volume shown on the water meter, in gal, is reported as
164854.7 gal
